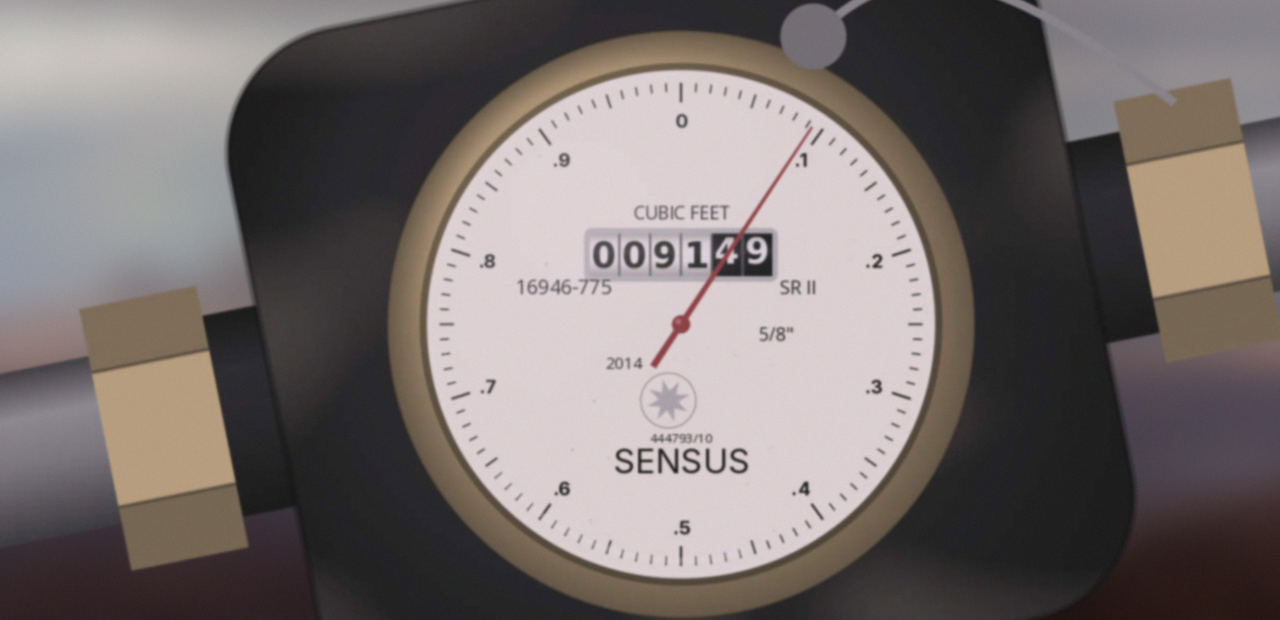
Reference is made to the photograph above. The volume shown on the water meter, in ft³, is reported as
9149.09 ft³
